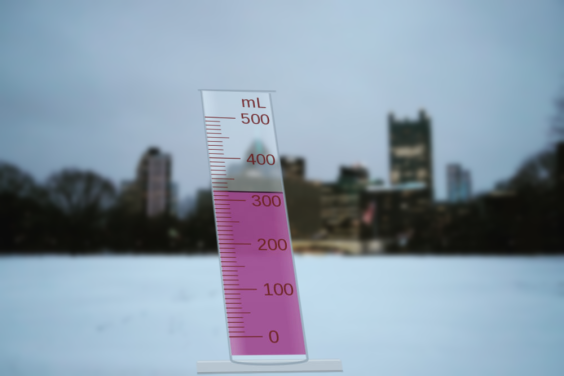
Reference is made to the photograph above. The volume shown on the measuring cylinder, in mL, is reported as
320 mL
